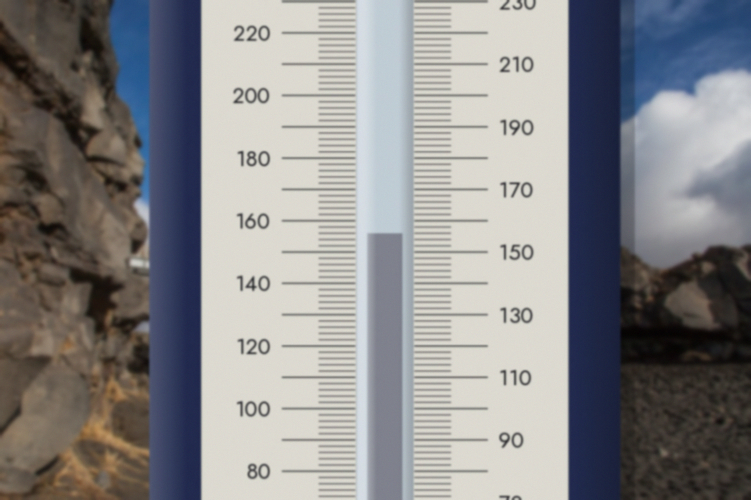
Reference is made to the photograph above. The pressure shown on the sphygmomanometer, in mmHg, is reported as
156 mmHg
